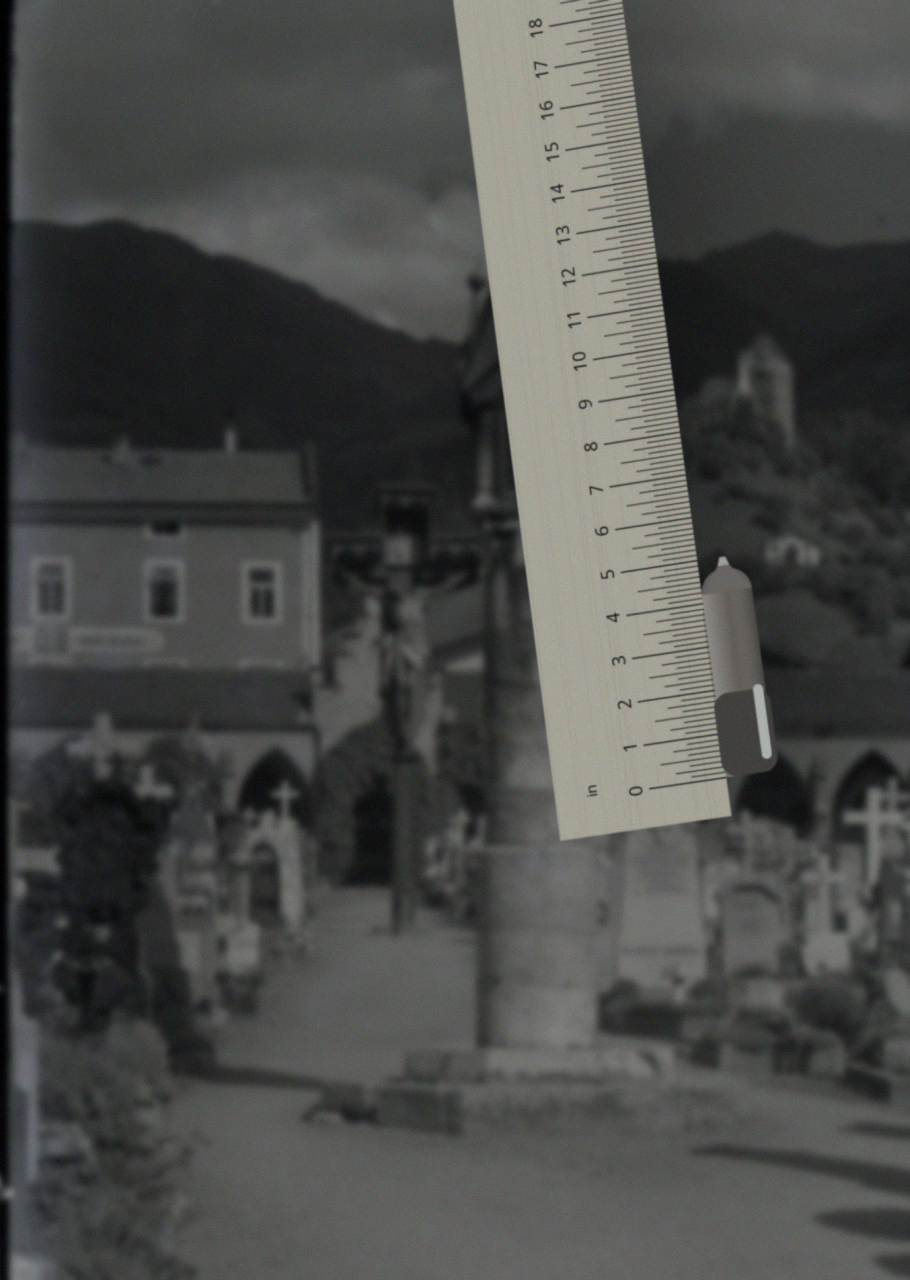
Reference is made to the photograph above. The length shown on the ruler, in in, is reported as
5 in
